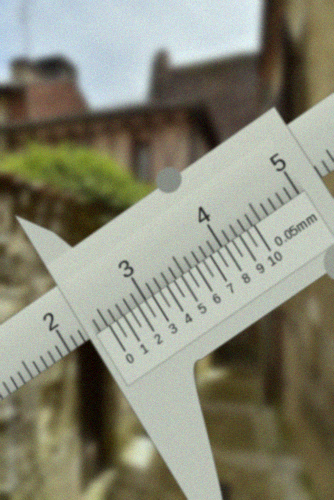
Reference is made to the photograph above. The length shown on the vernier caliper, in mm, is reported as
25.2 mm
